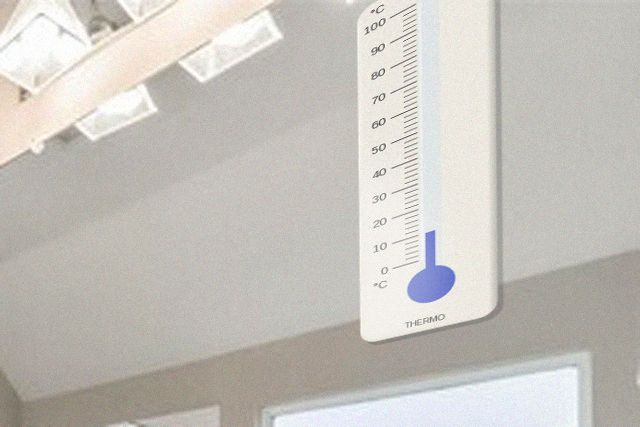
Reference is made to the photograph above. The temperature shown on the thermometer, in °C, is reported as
10 °C
